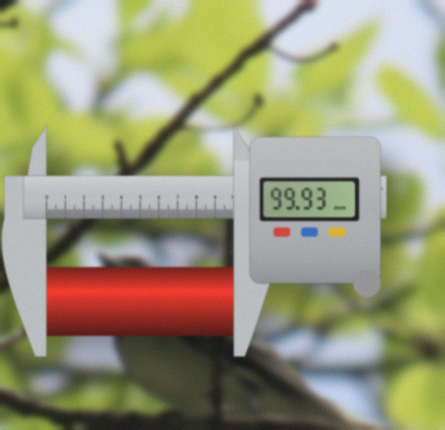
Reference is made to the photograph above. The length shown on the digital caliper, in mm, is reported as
99.93 mm
